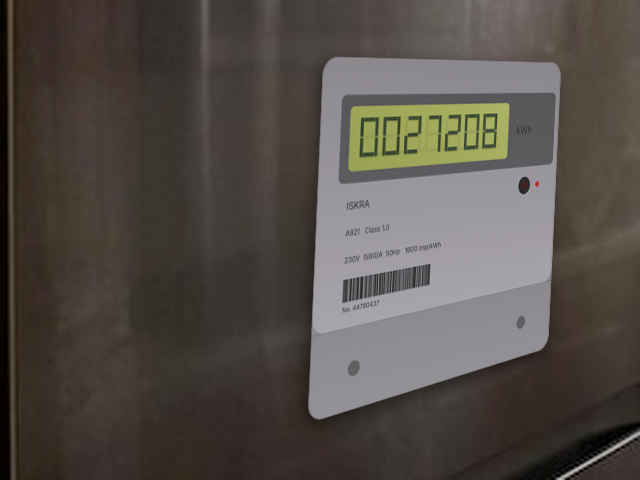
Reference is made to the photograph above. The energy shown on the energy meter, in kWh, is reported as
27208 kWh
